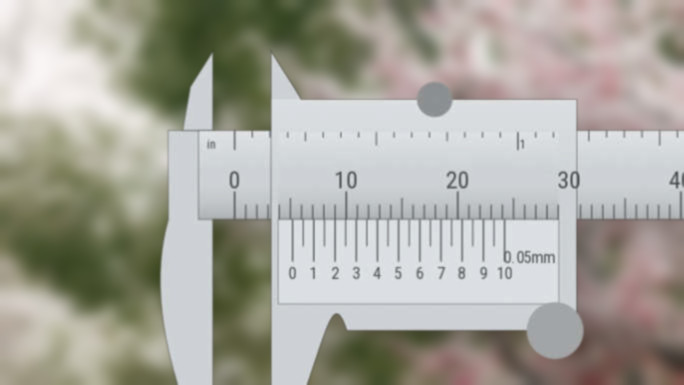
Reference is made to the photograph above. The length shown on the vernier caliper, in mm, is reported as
5.2 mm
